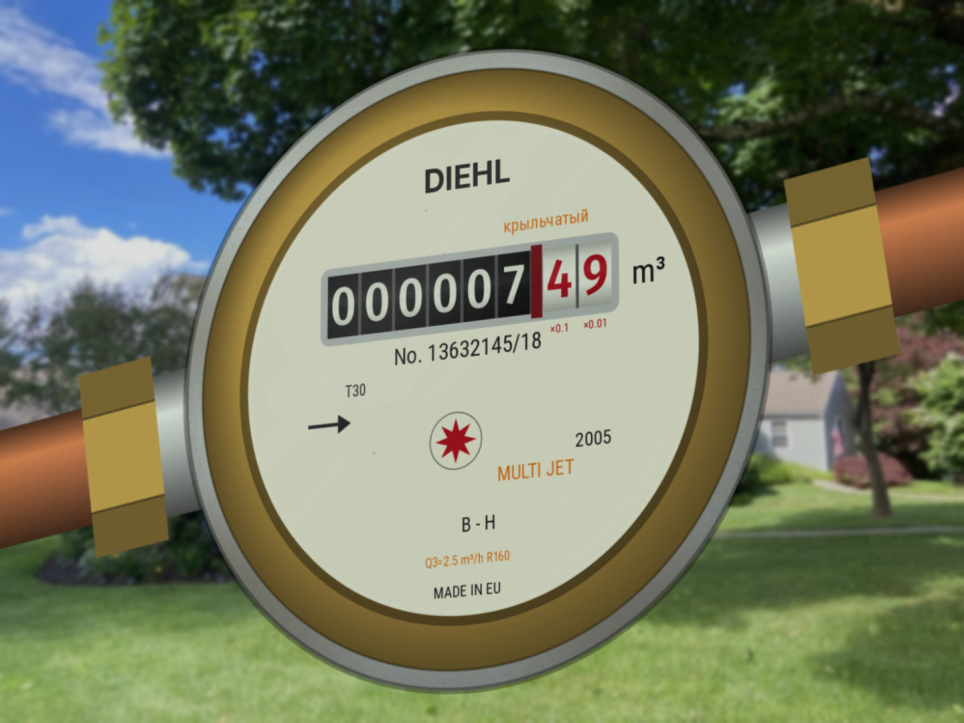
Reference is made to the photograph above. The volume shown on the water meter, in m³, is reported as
7.49 m³
